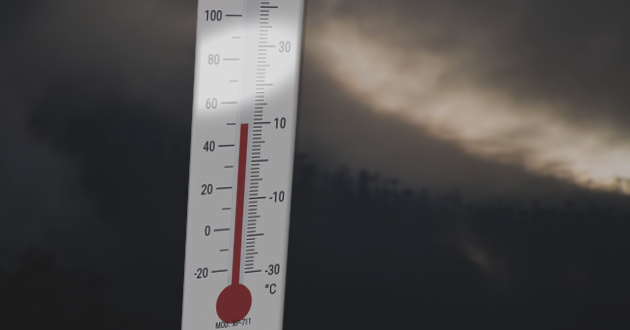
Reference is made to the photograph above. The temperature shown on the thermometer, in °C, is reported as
10 °C
